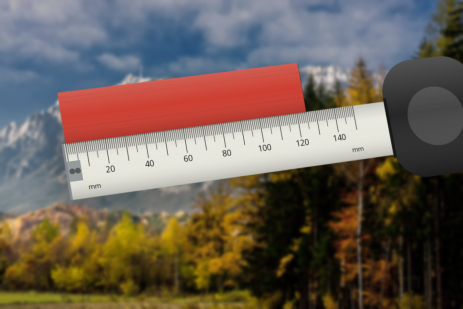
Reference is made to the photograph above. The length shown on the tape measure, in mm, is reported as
125 mm
